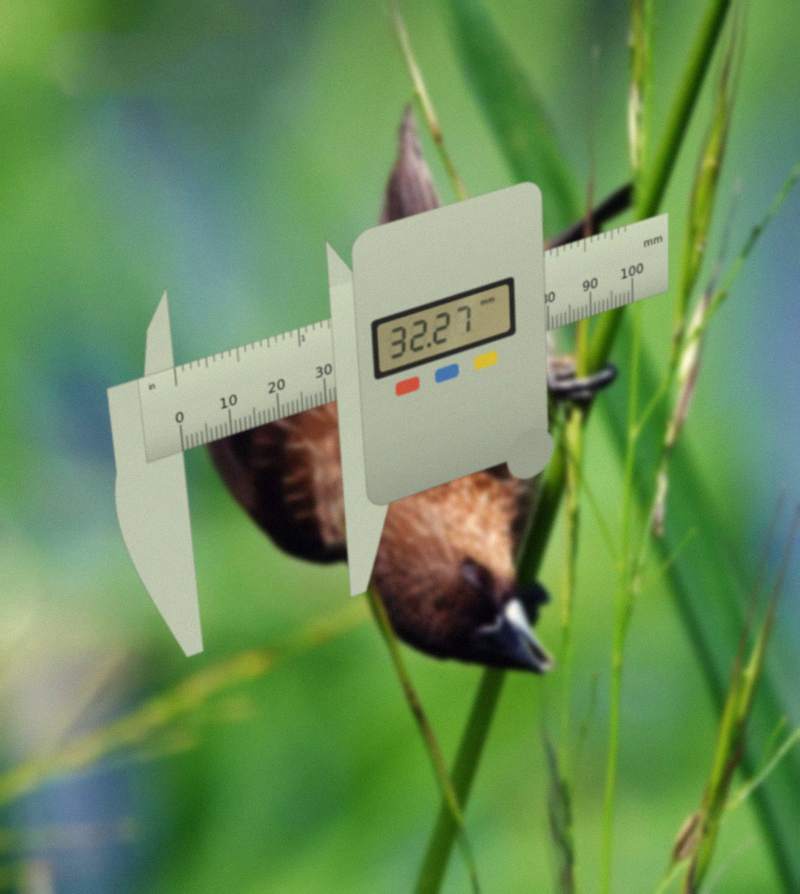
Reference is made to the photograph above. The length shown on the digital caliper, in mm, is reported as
32.27 mm
